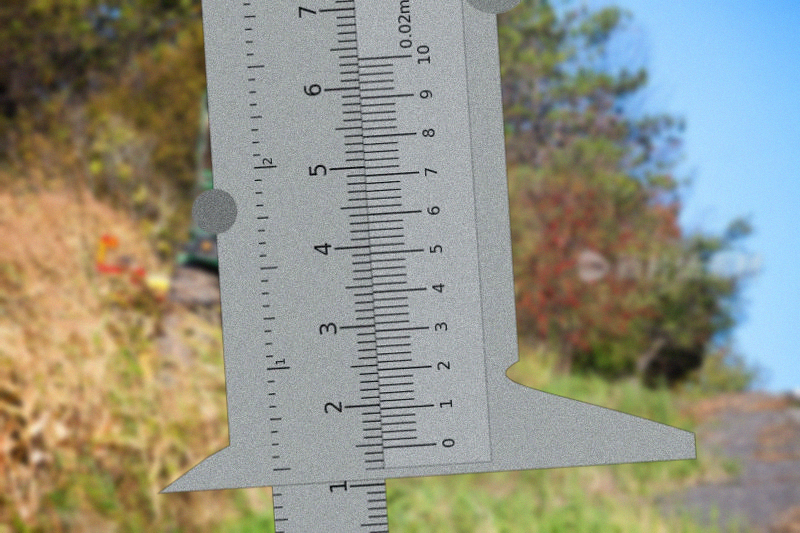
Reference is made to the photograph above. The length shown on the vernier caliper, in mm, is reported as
14.6 mm
